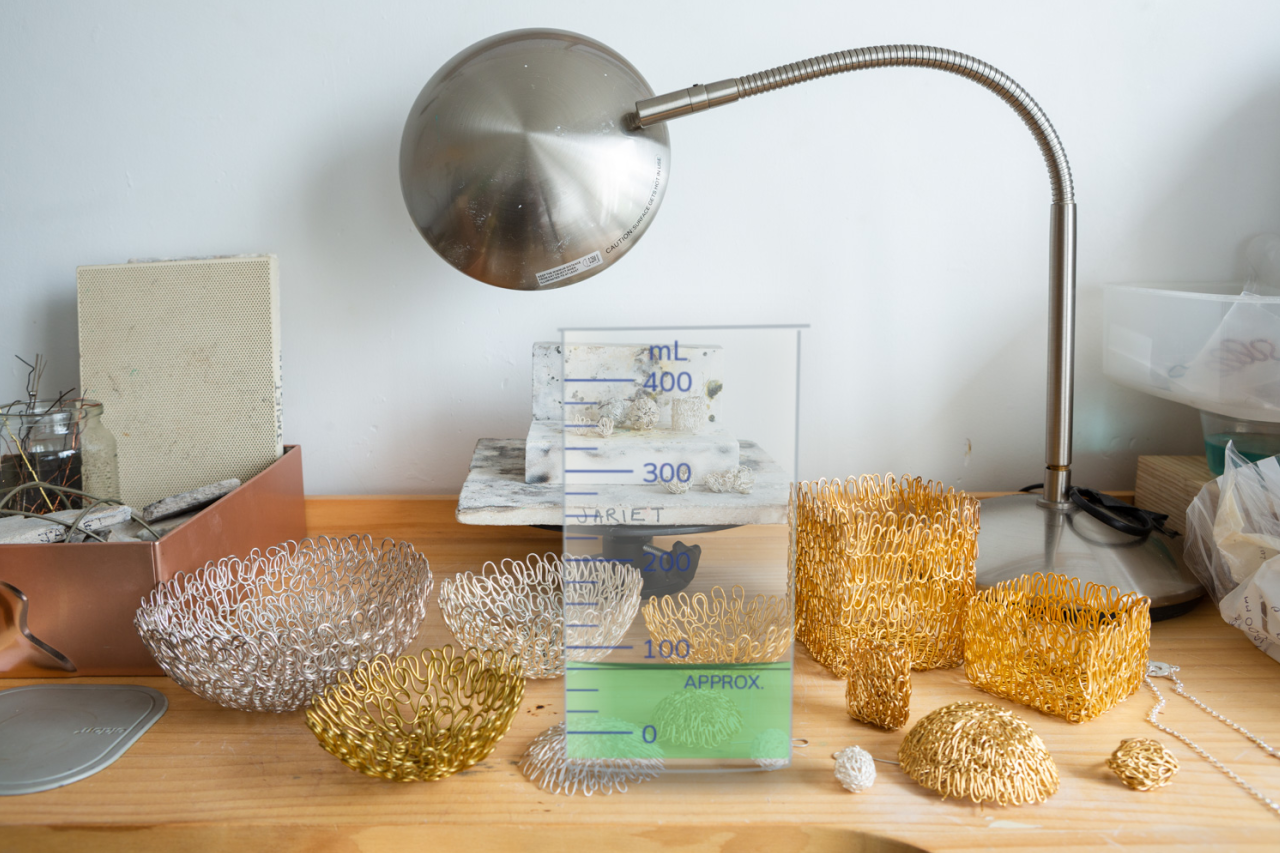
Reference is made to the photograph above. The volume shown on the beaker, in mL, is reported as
75 mL
